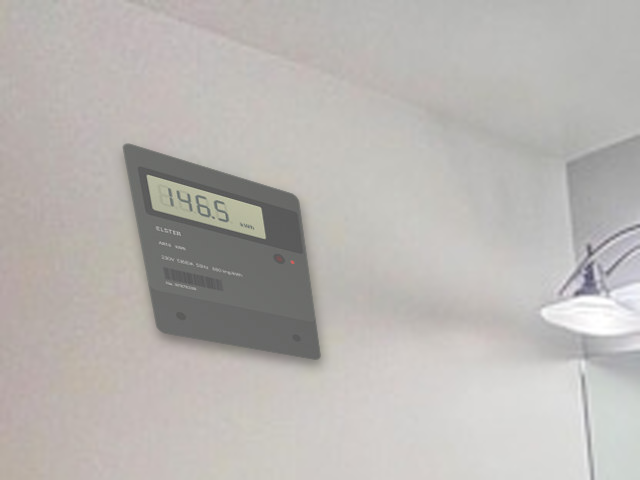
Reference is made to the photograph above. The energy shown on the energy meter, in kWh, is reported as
146.5 kWh
